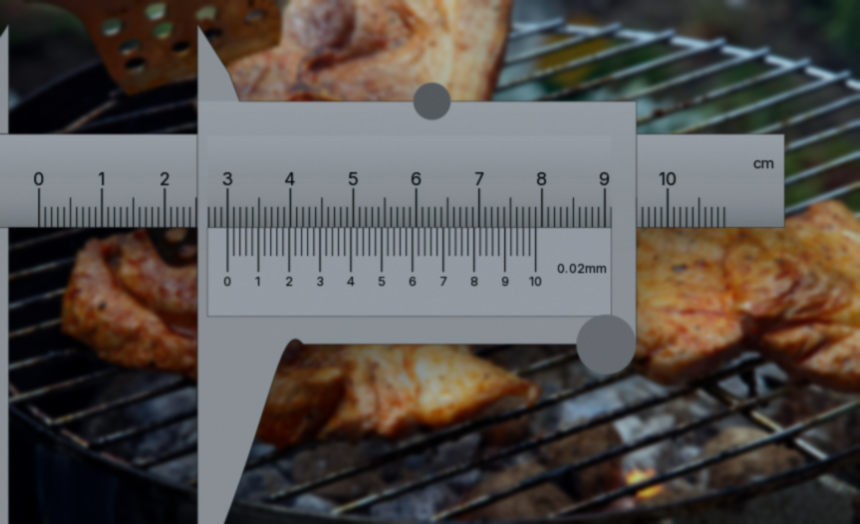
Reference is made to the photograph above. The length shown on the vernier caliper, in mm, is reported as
30.0 mm
